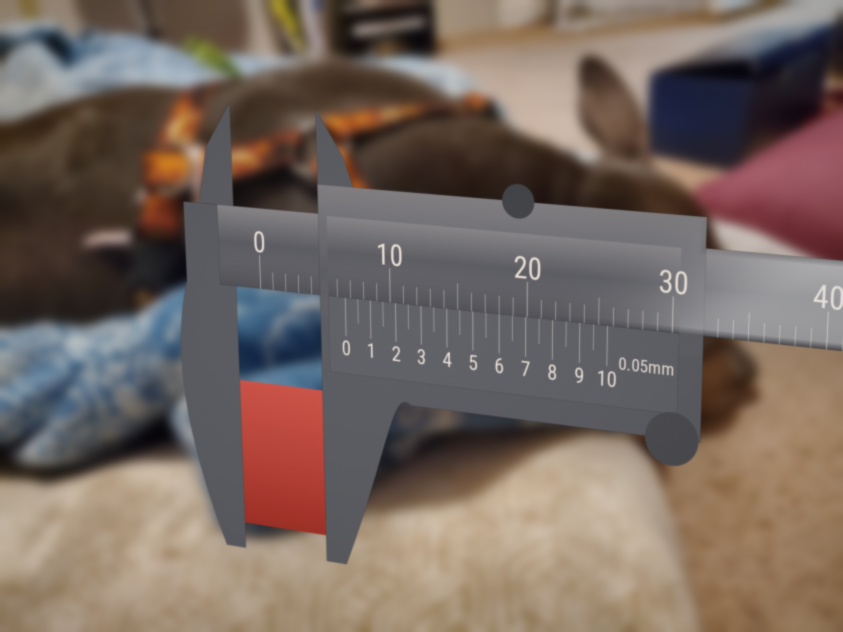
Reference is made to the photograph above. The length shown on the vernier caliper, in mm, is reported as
6.6 mm
